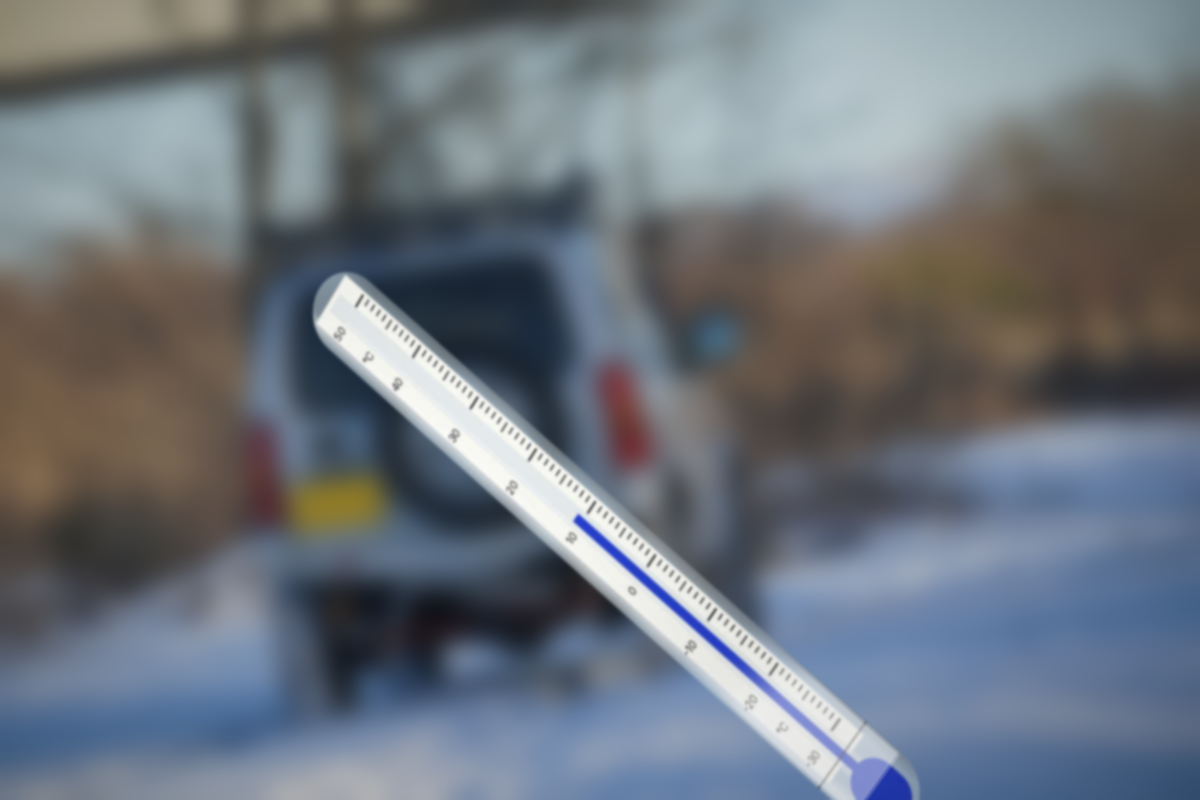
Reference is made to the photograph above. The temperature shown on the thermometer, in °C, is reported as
11 °C
